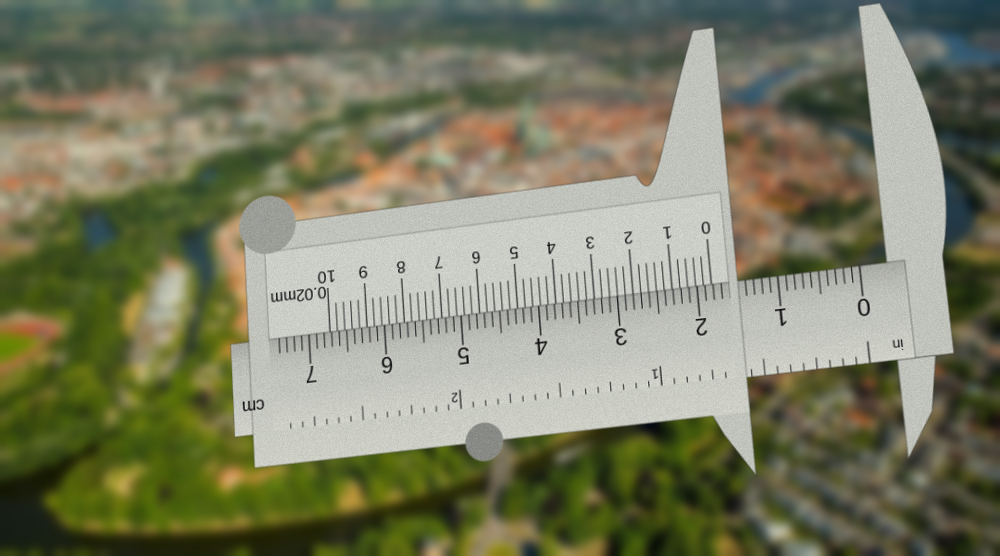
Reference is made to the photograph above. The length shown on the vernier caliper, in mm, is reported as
18.2 mm
